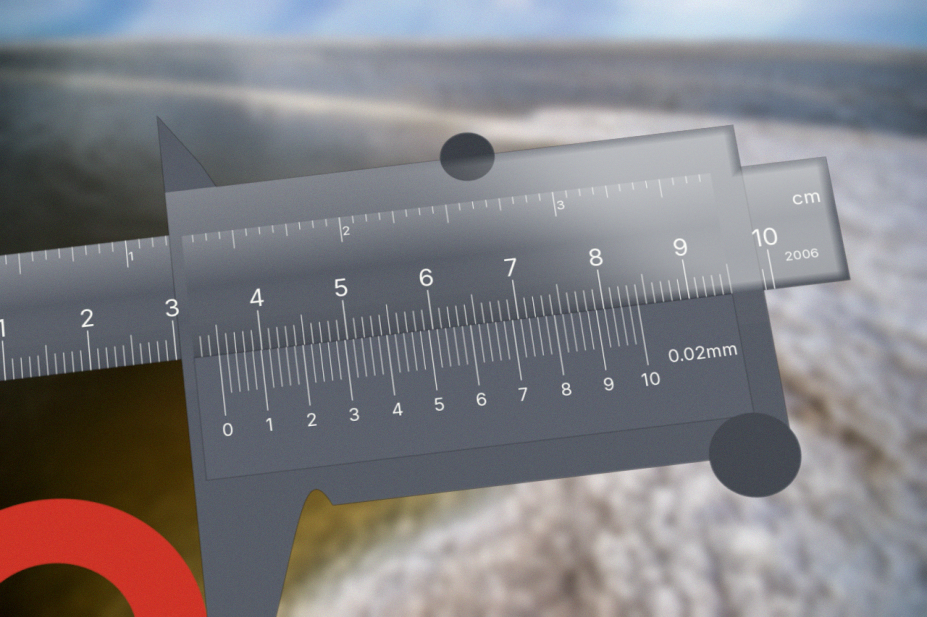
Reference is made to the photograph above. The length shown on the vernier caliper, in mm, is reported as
35.0 mm
